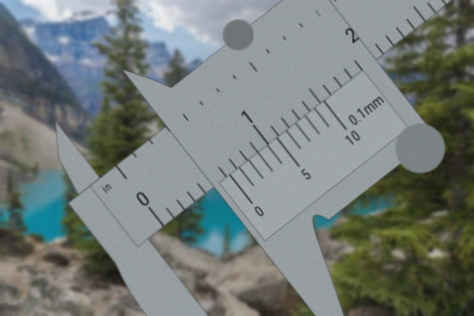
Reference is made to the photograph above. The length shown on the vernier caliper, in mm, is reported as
6.3 mm
